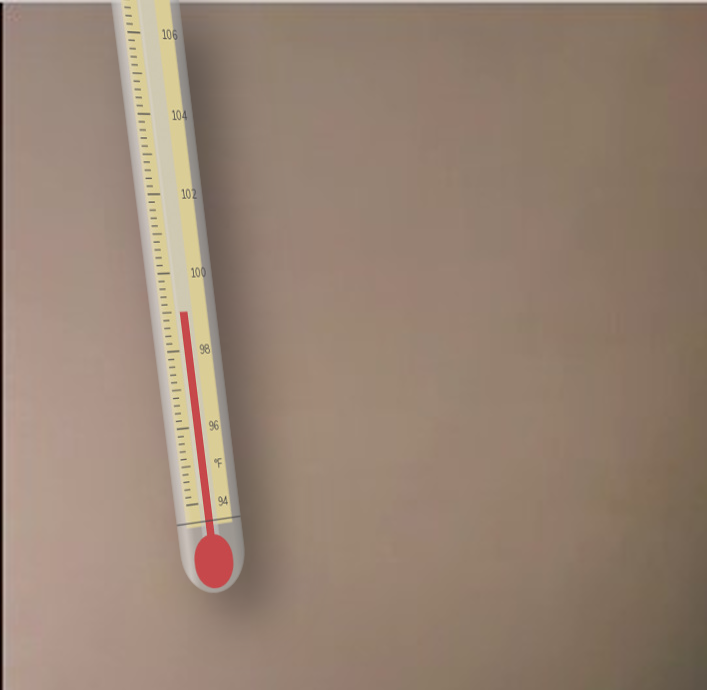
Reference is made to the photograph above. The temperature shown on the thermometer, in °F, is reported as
99 °F
